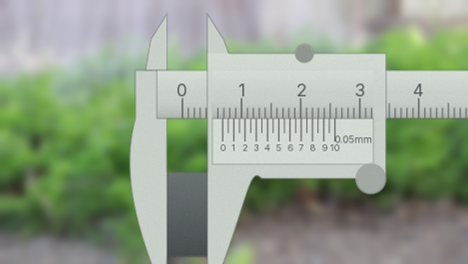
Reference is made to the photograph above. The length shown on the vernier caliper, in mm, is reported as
6.8 mm
